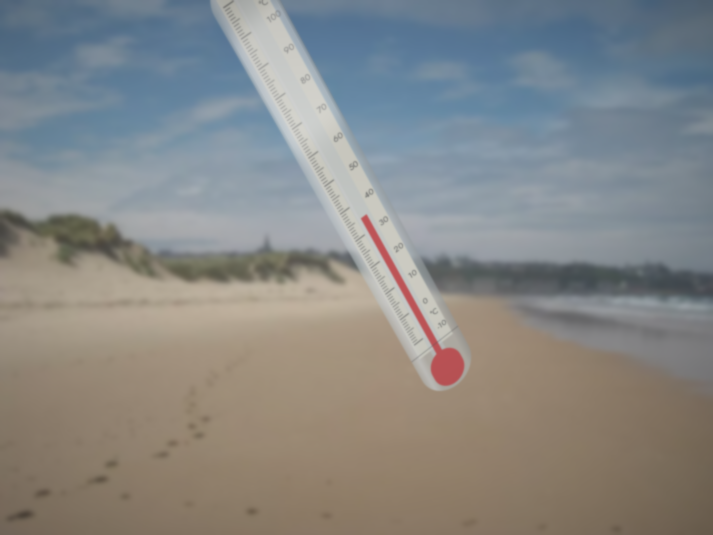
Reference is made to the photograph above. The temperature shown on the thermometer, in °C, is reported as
35 °C
